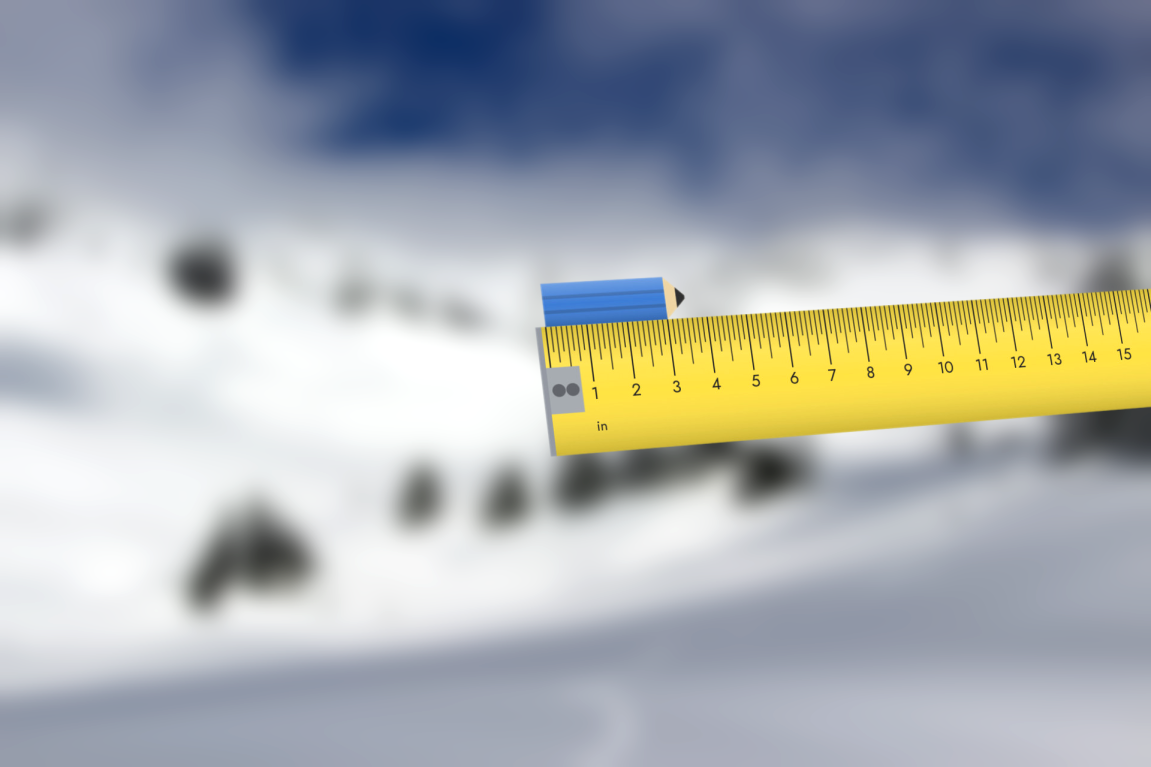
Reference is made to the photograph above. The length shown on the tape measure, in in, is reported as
3.5 in
